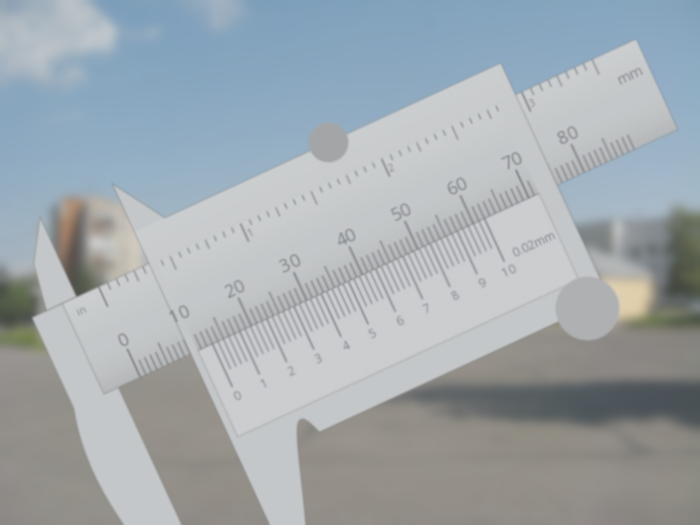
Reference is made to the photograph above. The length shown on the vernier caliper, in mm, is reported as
13.0 mm
